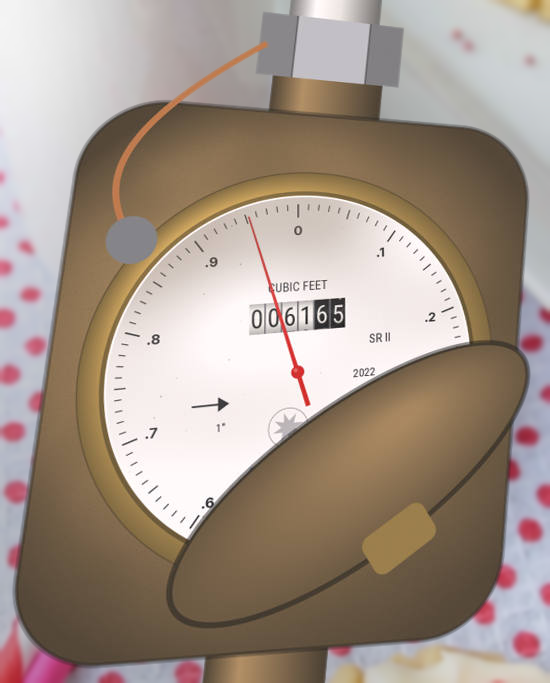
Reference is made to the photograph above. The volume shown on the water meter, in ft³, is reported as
6164.95 ft³
